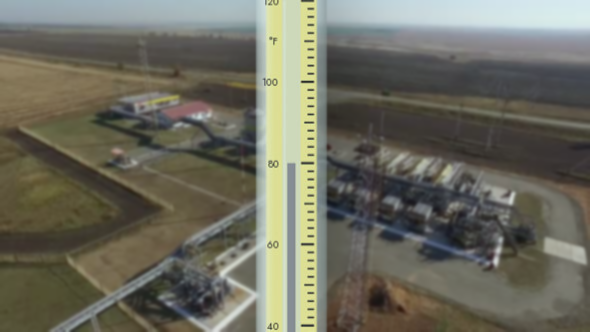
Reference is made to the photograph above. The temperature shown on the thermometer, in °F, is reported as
80 °F
